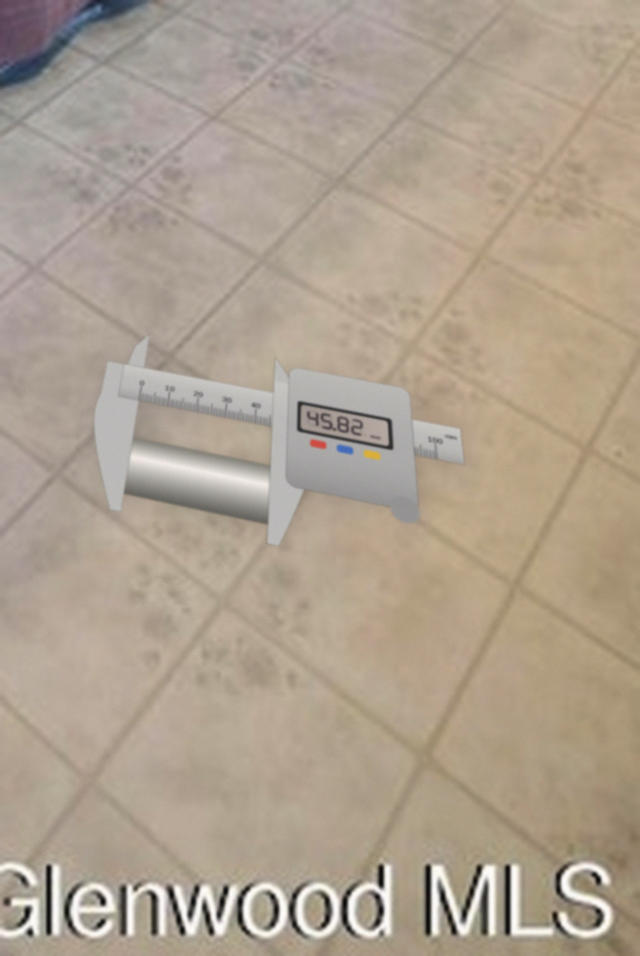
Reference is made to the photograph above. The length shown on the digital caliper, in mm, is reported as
45.82 mm
